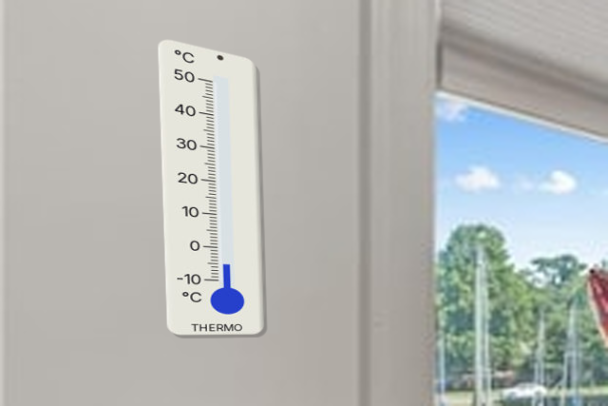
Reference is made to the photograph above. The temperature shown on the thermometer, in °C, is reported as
-5 °C
